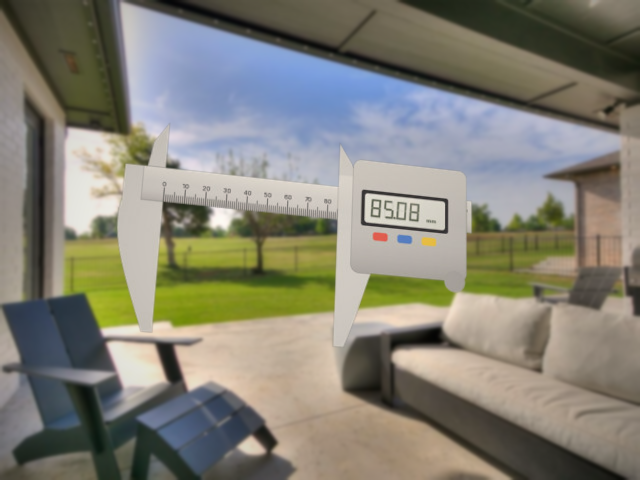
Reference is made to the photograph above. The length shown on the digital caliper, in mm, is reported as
85.08 mm
